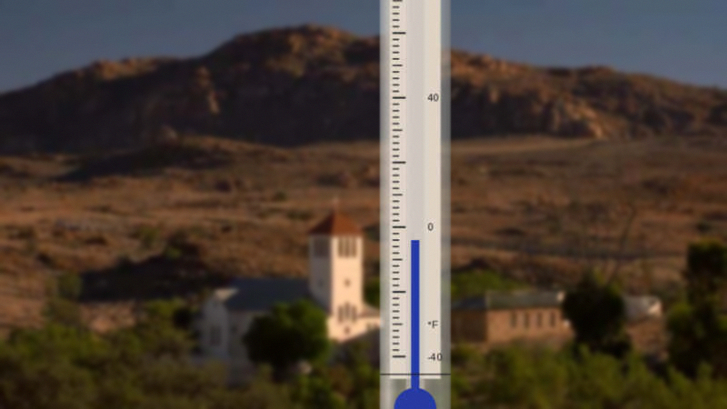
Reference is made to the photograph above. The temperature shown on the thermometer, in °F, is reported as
-4 °F
